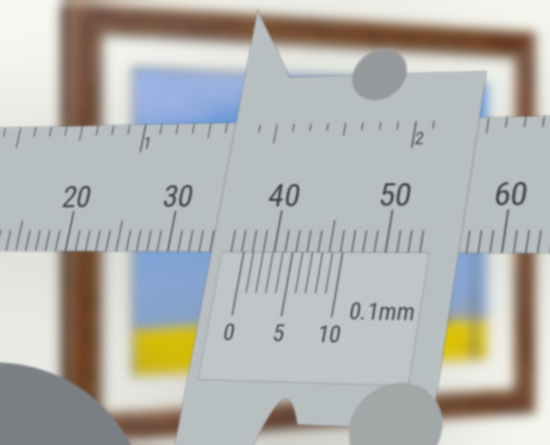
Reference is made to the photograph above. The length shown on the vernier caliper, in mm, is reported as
37.2 mm
